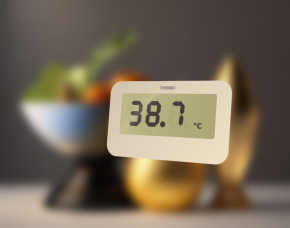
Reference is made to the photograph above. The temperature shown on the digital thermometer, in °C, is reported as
38.7 °C
